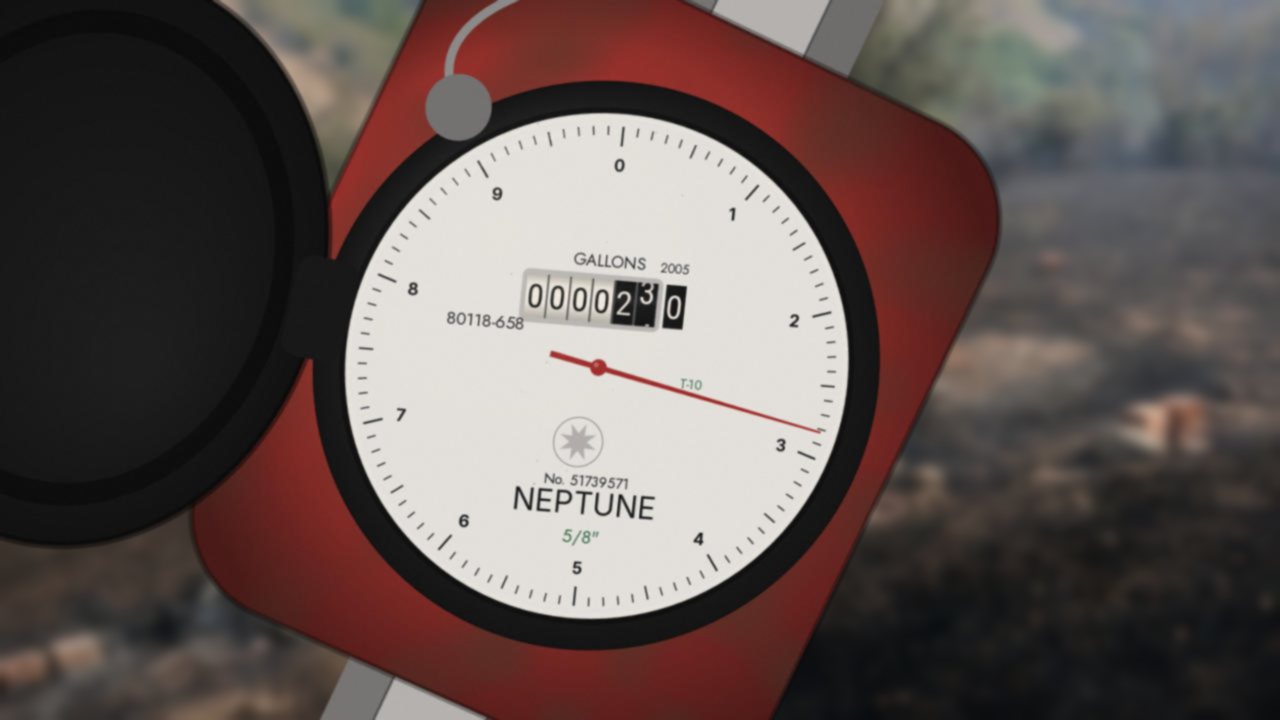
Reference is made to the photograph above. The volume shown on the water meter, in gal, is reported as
232.8 gal
